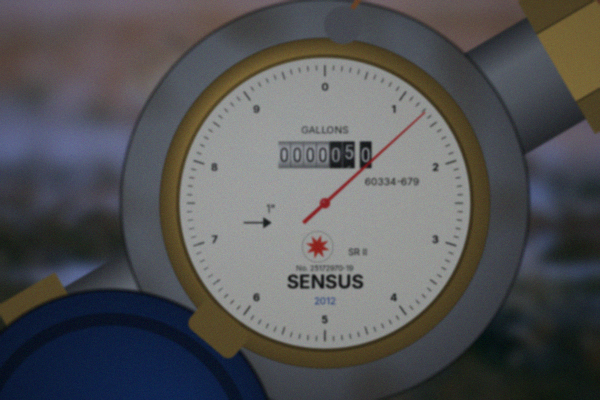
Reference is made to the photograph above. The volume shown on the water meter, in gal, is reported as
51.3 gal
